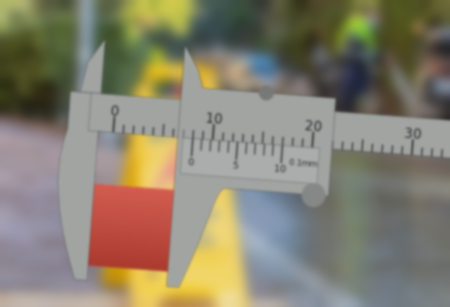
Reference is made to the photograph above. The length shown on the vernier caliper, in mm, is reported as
8.0 mm
